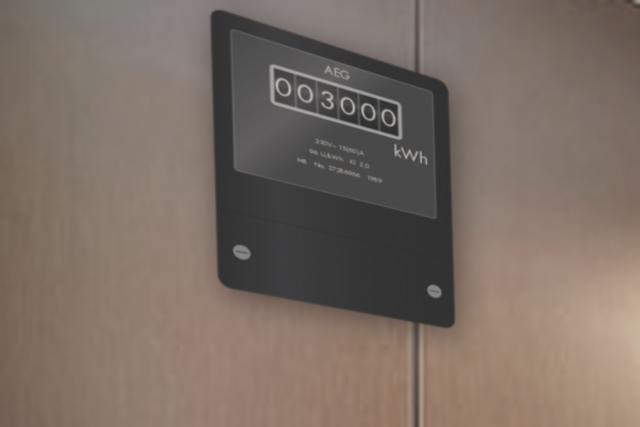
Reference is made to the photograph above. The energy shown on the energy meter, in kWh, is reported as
3000 kWh
